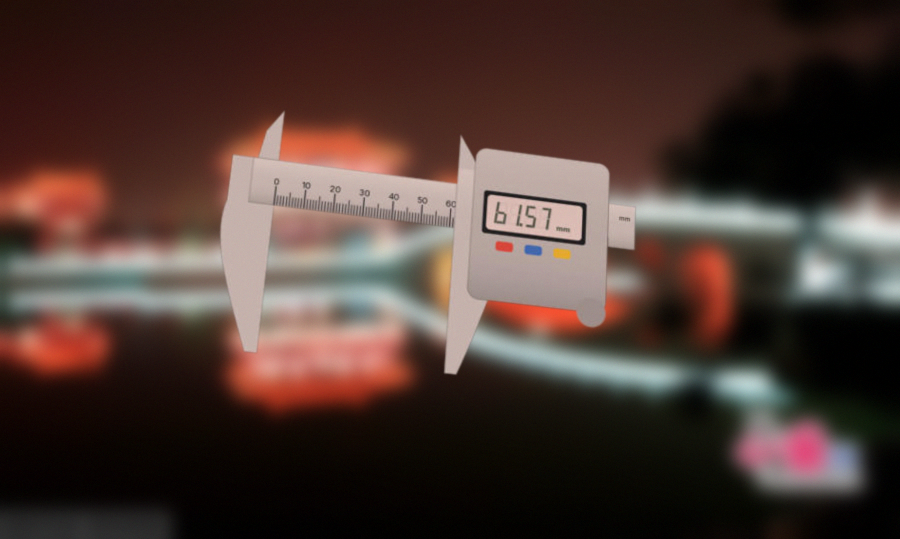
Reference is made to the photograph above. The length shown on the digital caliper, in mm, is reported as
61.57 mm
